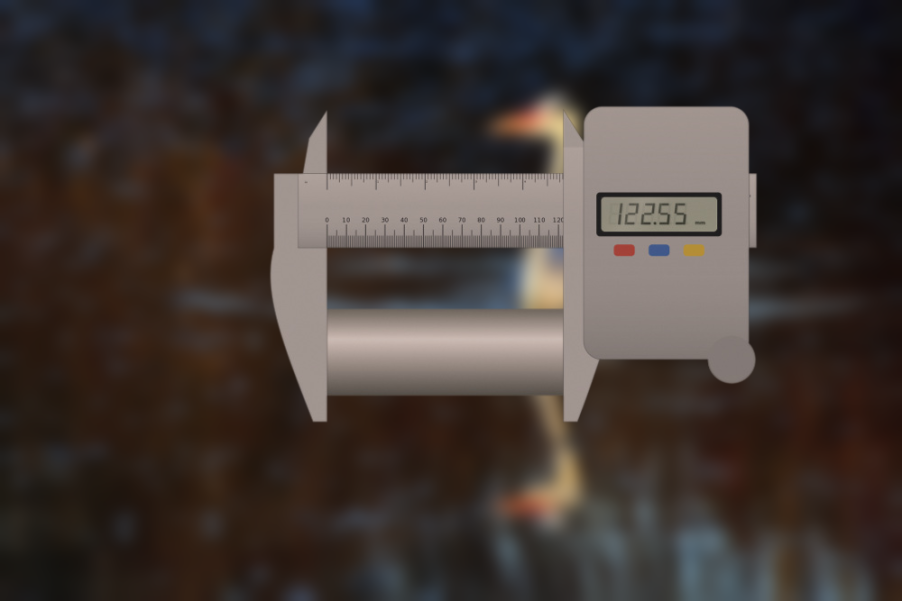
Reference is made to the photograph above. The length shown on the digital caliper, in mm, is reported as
122.55 mm
